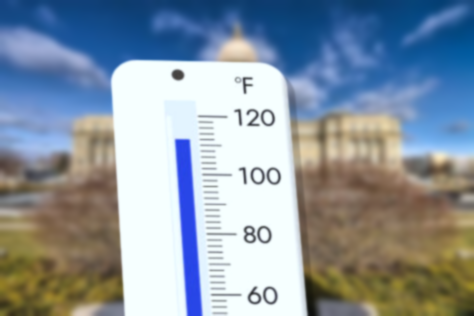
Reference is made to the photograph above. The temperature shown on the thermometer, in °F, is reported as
112 °F
